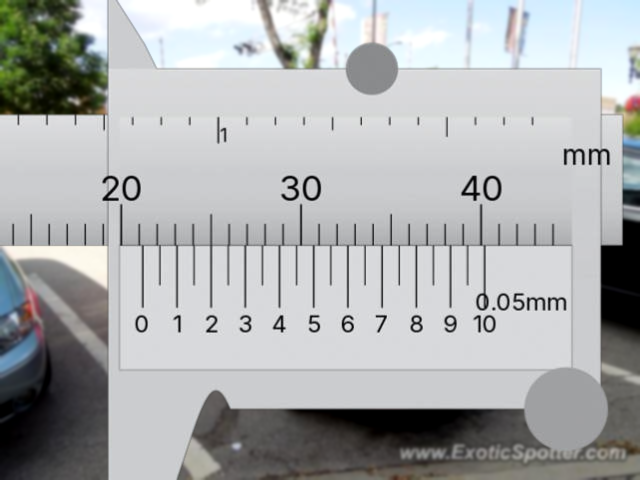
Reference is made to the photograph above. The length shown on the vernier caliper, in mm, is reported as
21.2 mm
